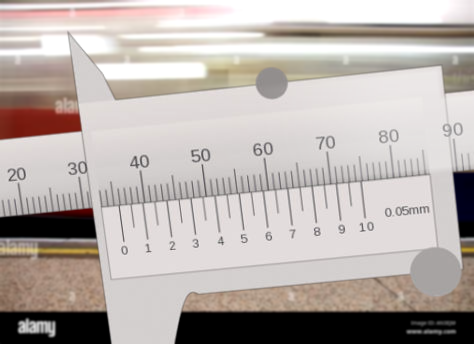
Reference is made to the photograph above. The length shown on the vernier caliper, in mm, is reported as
35.8 mm
